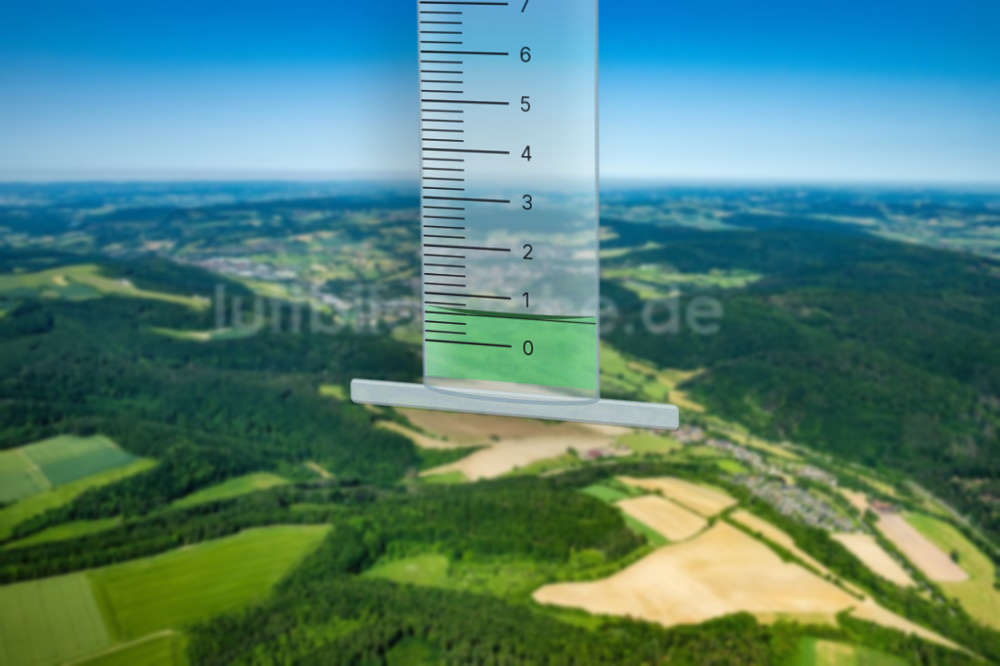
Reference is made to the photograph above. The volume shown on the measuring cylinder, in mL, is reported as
0.6 mL
